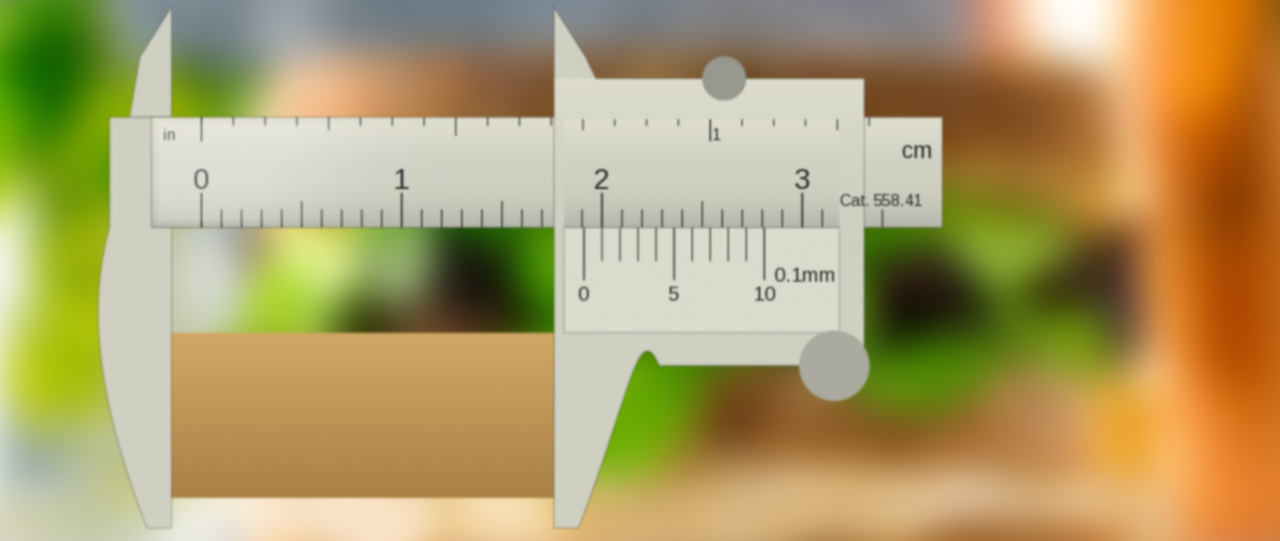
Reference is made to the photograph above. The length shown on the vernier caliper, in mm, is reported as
19.1 mm
